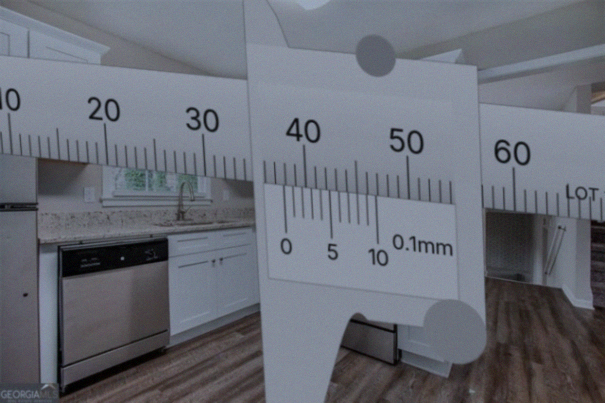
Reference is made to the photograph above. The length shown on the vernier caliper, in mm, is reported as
37.8 mm
